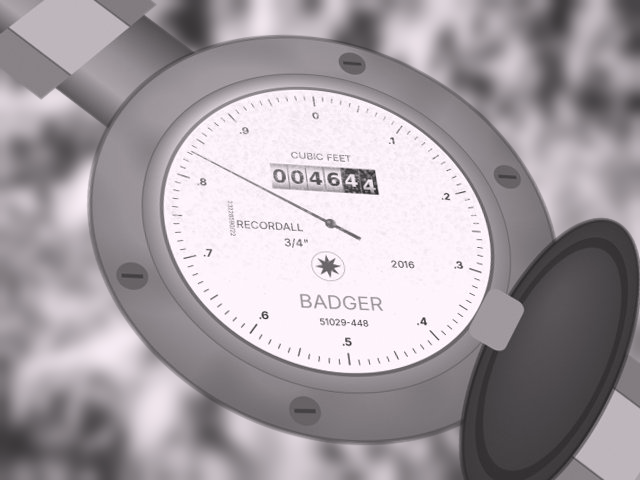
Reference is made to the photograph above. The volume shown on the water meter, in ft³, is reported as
4643.83 ft³
